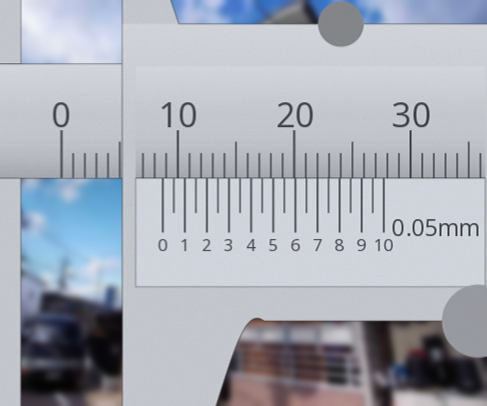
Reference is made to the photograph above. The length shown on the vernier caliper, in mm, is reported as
8.7 mm
